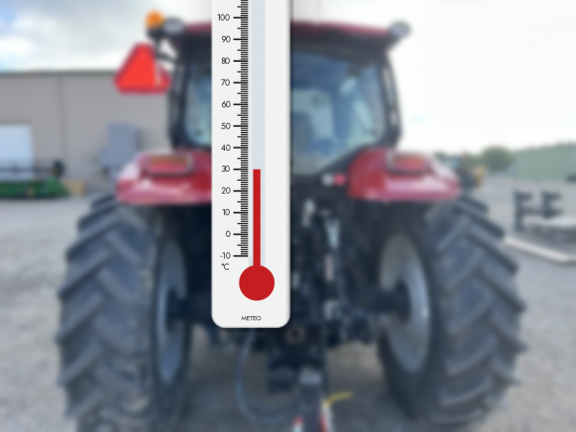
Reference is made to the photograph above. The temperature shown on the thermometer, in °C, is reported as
30 °C
